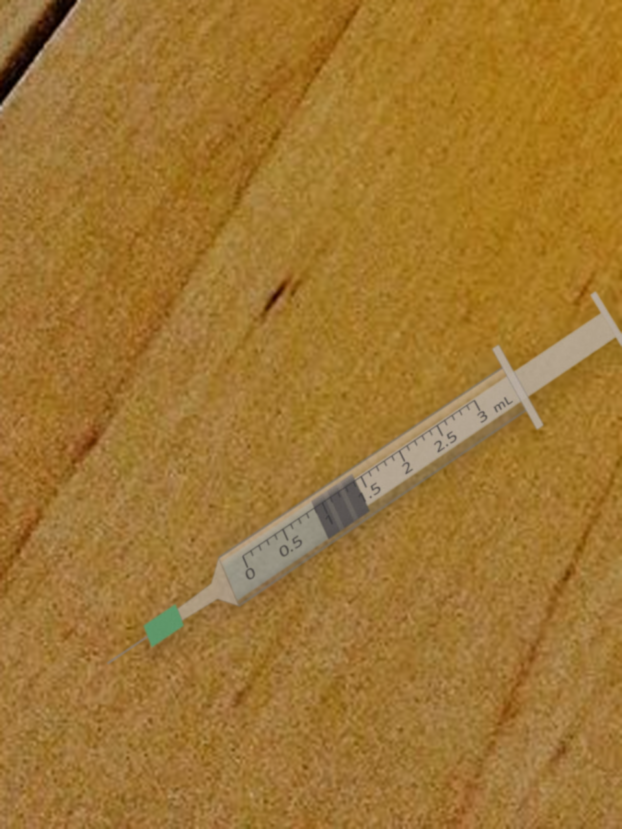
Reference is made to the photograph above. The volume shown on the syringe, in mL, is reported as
0.9 mL
